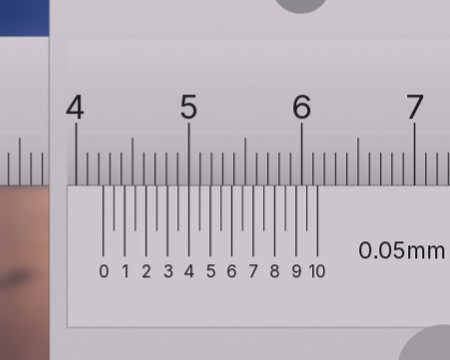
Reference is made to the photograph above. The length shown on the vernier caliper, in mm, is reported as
42.4 mm
